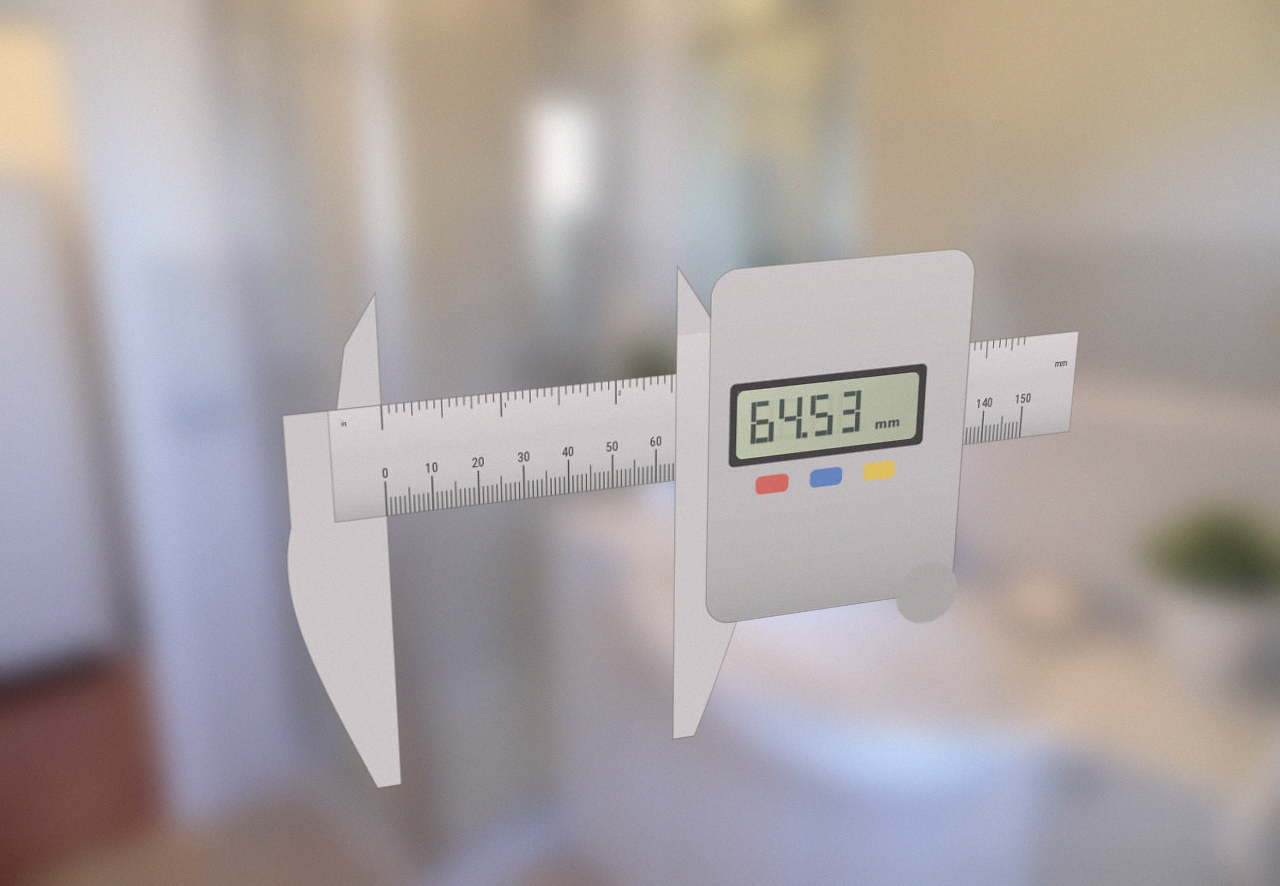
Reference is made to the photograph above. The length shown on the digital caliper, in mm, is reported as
64.53 mm
